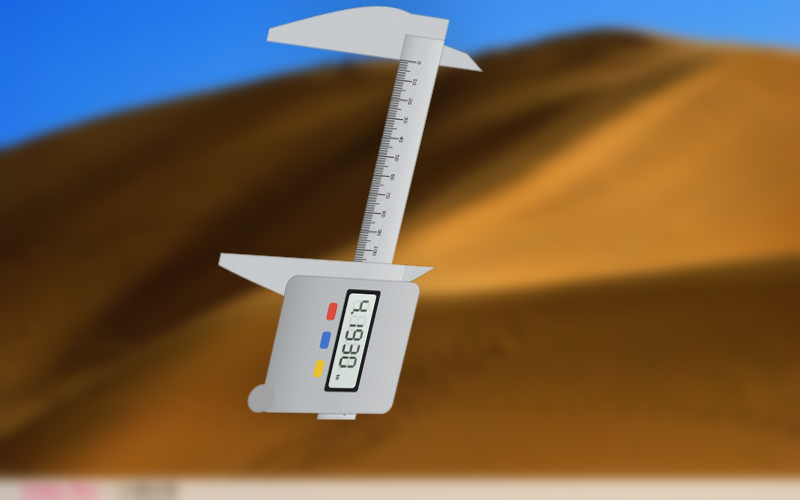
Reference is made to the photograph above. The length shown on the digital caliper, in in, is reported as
4.1930 in
